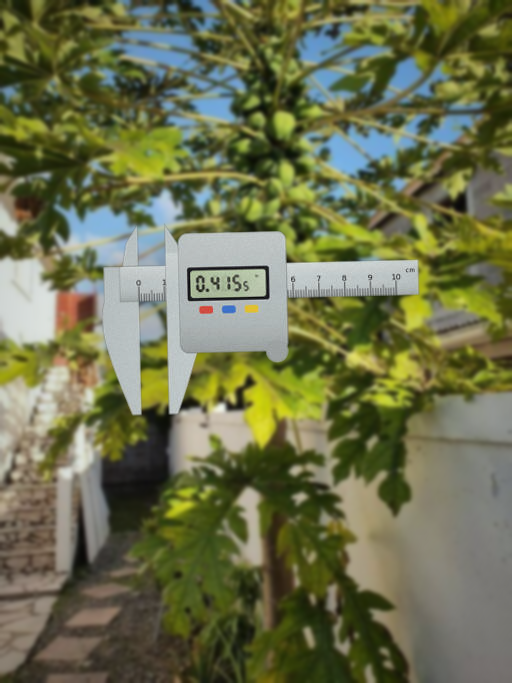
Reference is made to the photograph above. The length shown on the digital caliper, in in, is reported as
0.4155 in
